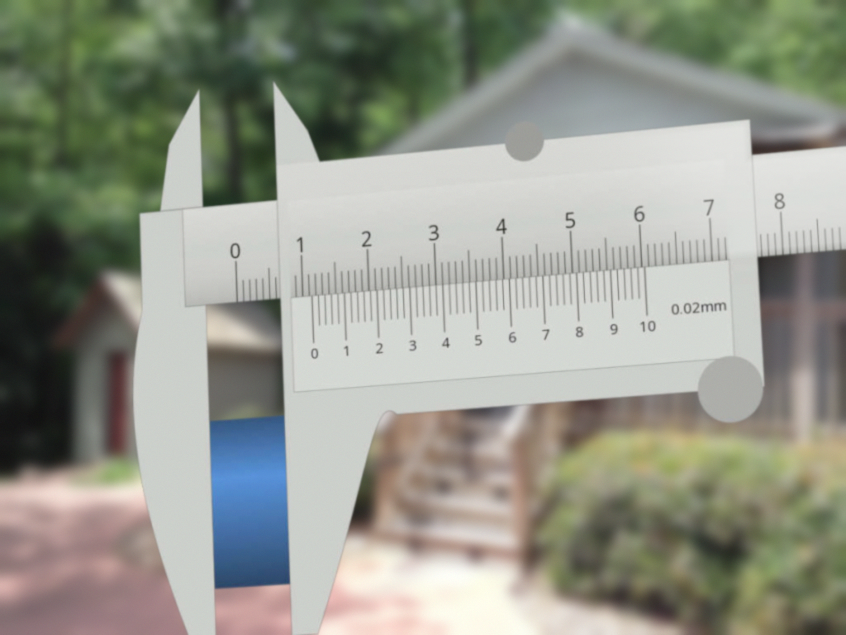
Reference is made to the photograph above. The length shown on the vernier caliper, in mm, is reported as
11.4 mm
